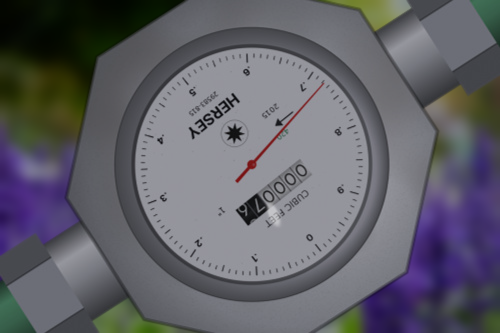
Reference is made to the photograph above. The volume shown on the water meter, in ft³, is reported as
75.72 ft³
